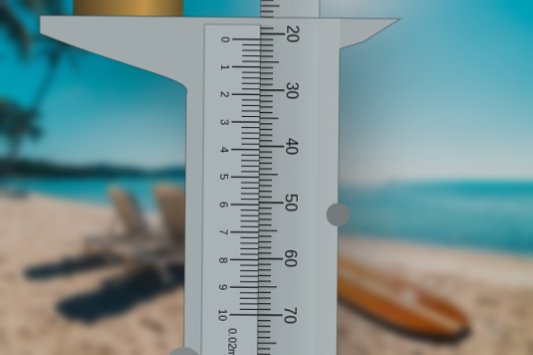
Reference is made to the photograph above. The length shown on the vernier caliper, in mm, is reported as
21.0 mm
